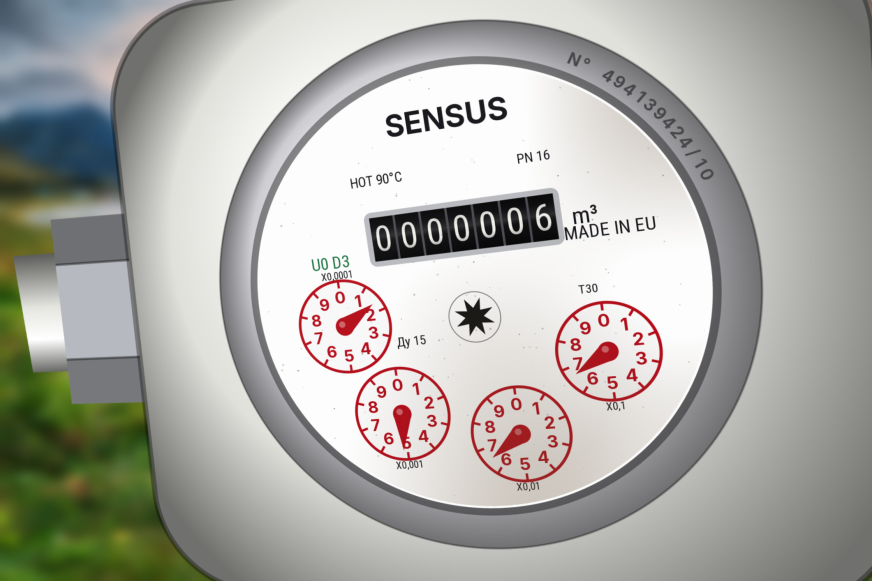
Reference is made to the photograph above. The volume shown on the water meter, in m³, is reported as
6.6651 m³
